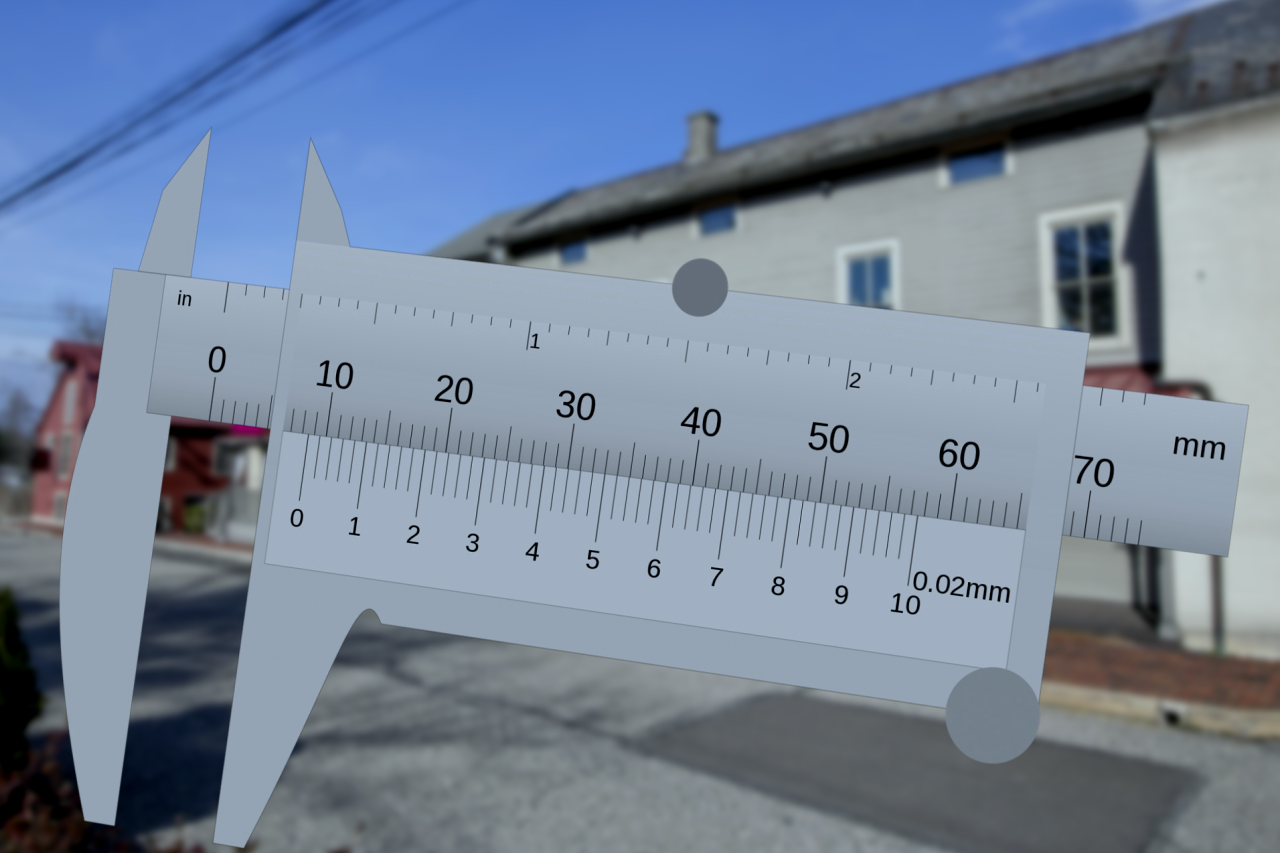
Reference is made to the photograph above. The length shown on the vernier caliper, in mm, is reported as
8.5 mm
